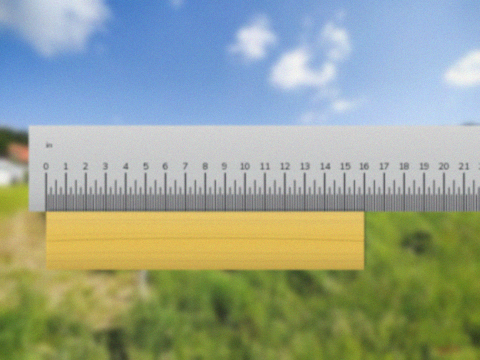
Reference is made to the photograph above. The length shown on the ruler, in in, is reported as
16 in
